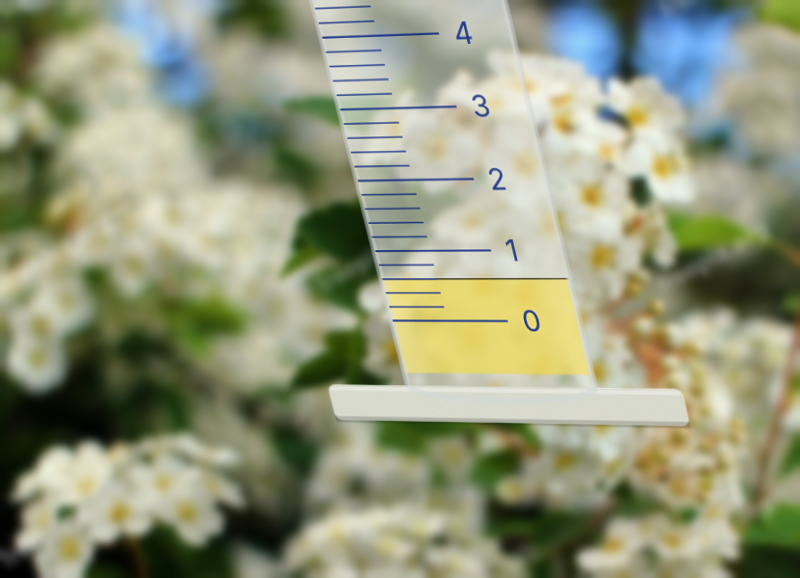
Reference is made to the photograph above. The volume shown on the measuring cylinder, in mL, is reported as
0.6 mL
